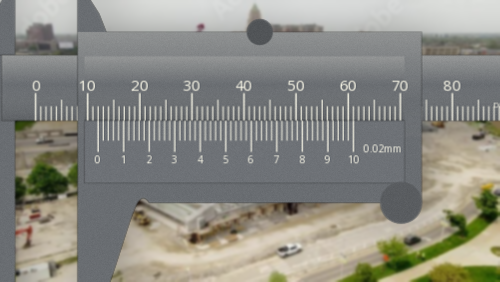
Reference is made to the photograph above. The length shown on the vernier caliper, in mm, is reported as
12.0 mm
